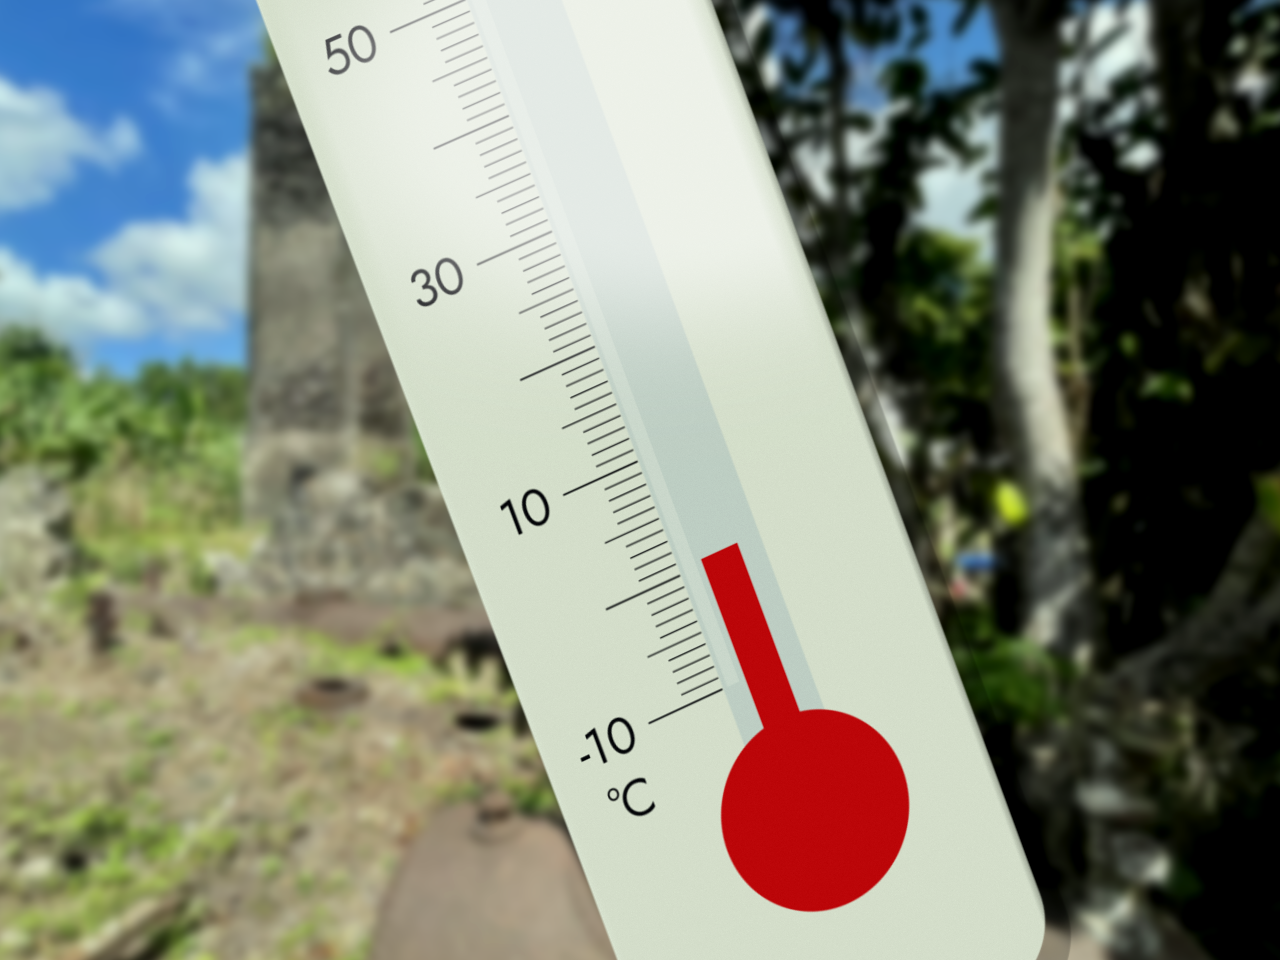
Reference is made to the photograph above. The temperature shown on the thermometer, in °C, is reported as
0.5 °C
